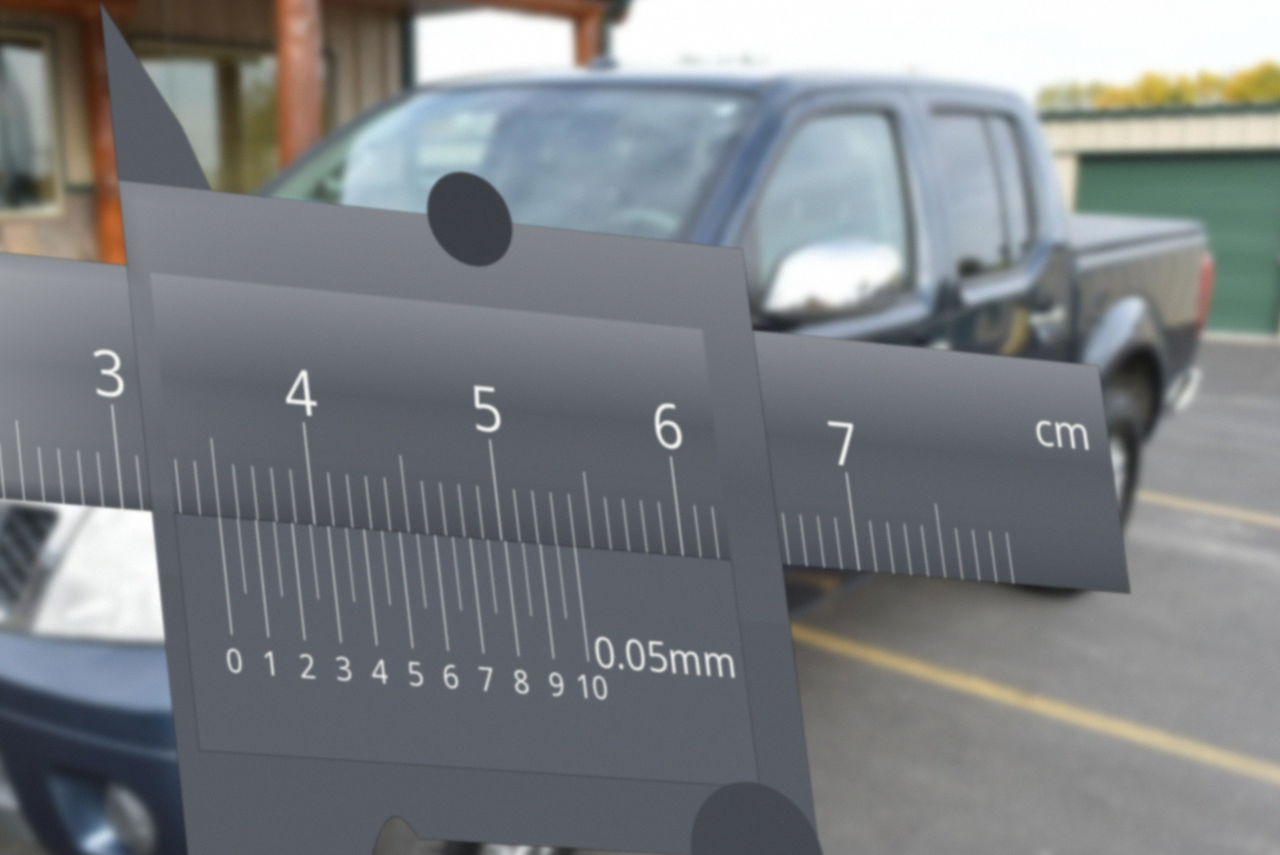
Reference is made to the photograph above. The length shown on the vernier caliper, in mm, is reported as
35.0 mm
